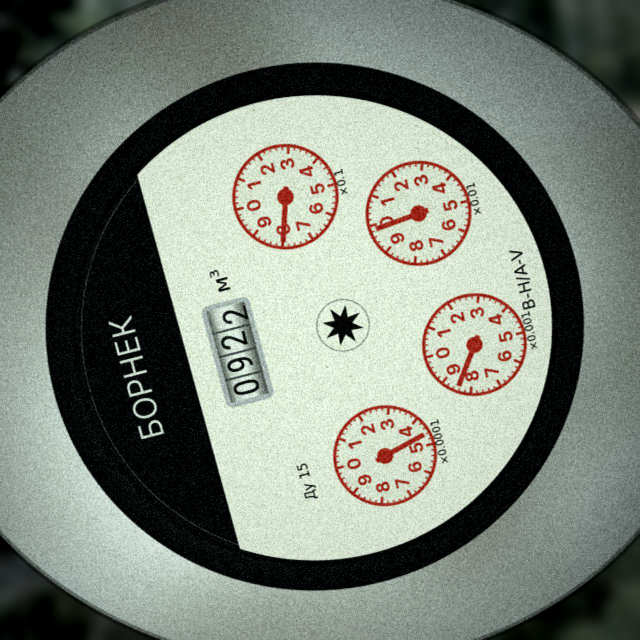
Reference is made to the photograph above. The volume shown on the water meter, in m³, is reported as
921.7984 m³
